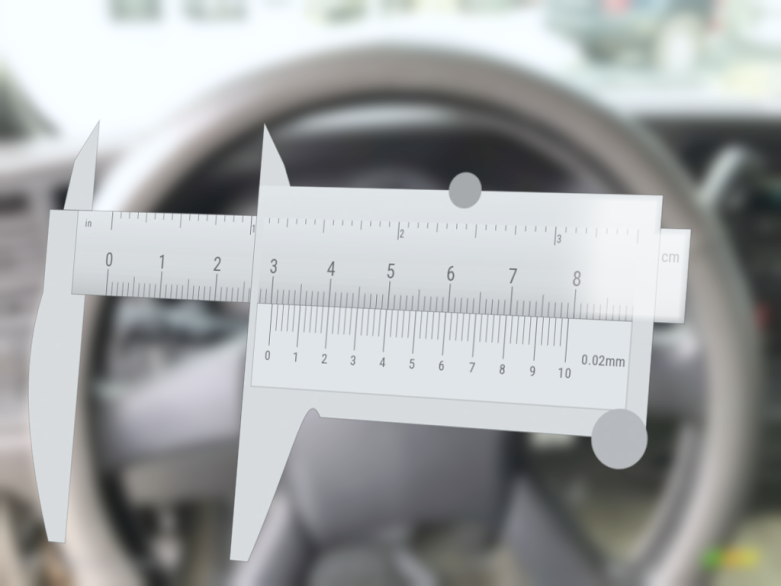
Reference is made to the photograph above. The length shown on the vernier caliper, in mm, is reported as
30.2 mm
